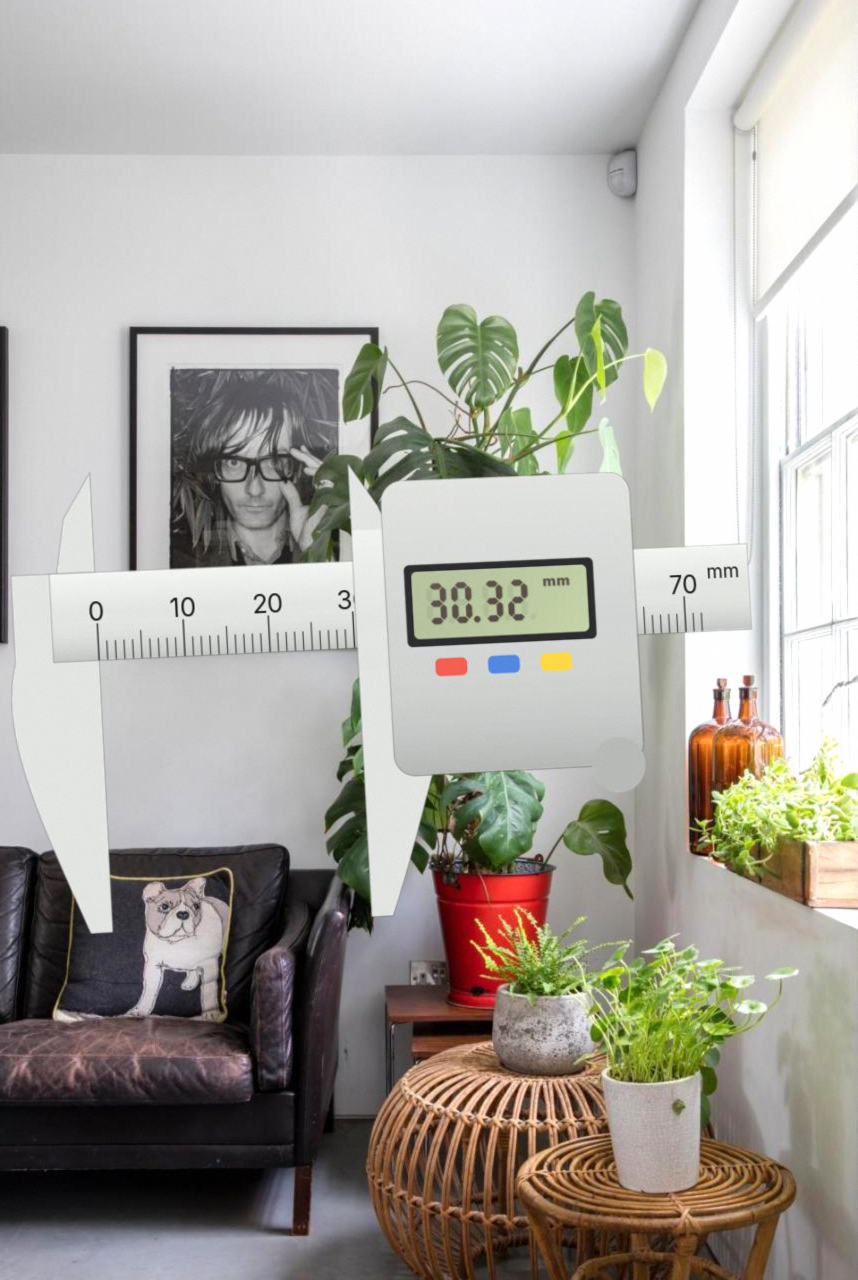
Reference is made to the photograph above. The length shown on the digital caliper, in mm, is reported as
30.32 mm
